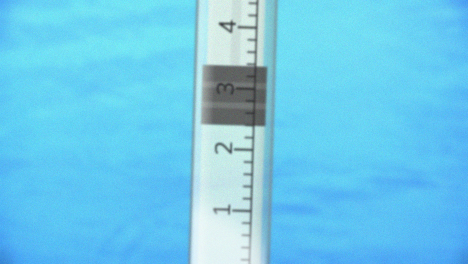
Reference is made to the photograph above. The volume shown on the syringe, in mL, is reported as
2.4 mL
